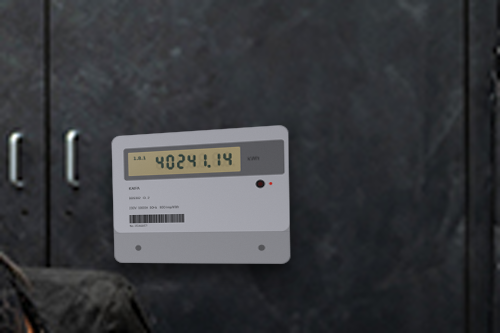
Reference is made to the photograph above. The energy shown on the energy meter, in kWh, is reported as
40241.14 kWh
